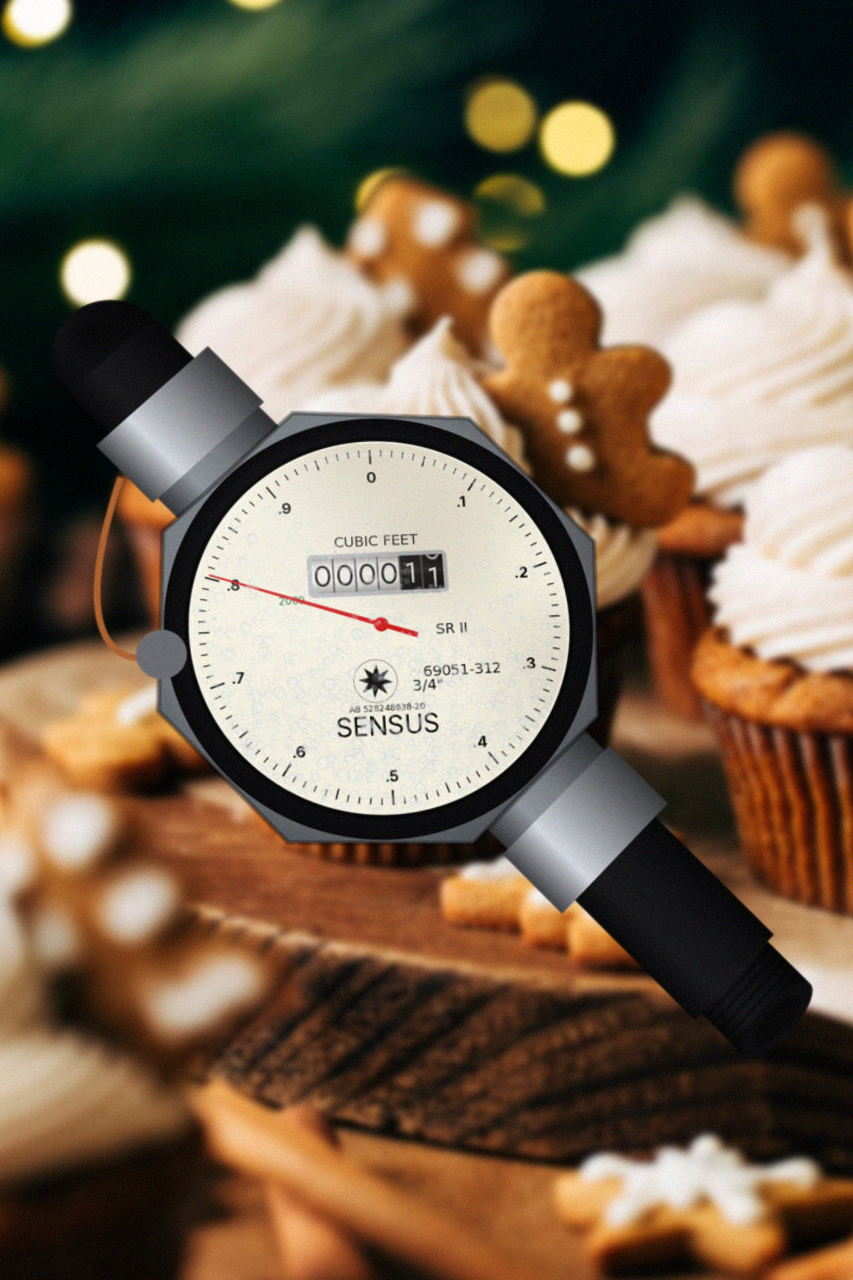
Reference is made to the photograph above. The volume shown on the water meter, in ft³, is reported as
10.80 ft³
